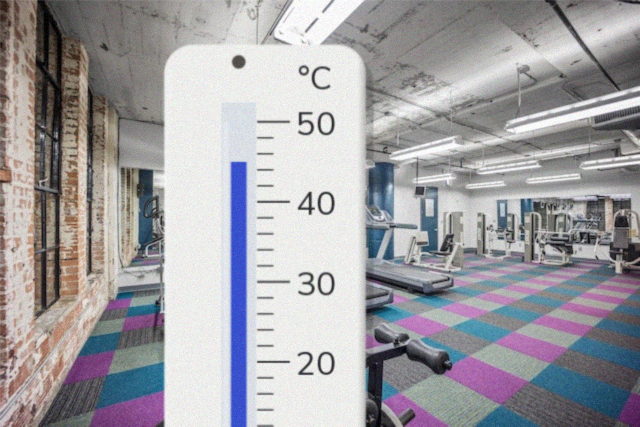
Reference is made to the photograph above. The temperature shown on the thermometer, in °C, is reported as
45 °C
